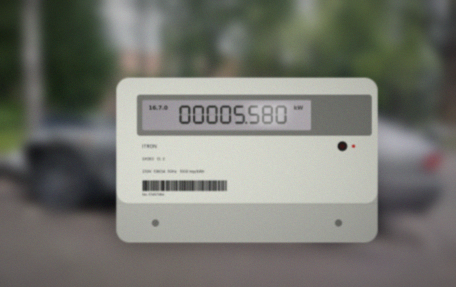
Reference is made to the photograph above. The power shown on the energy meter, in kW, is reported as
5.580 kW
